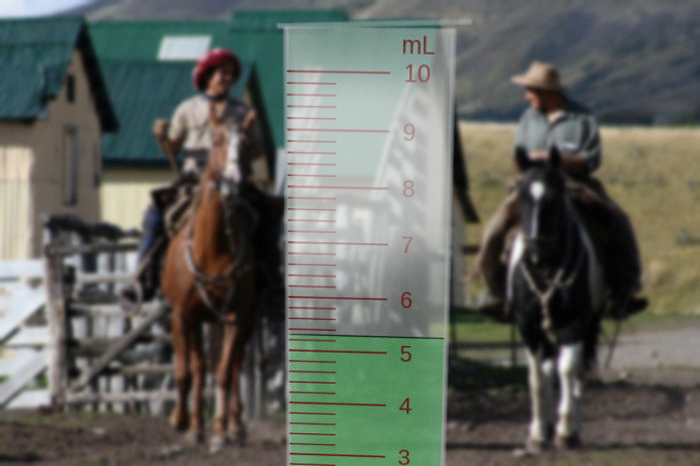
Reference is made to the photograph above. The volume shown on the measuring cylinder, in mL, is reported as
5.3 mL
